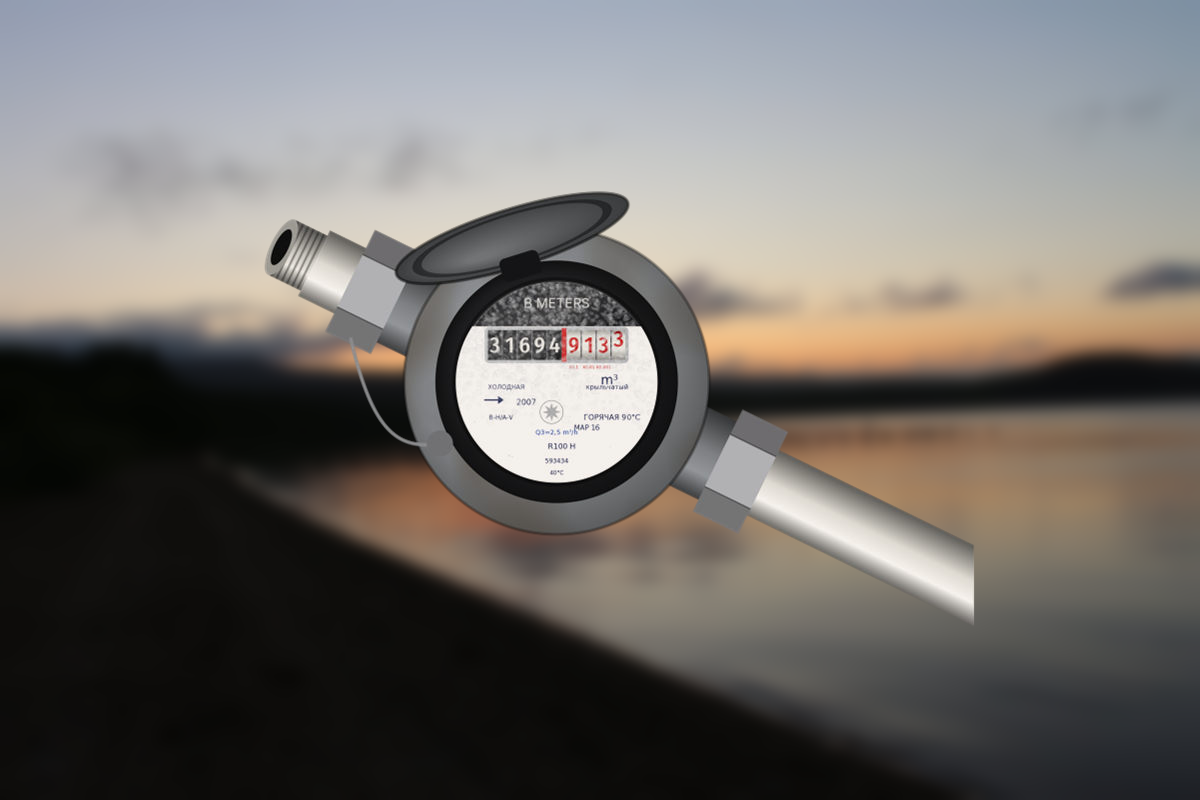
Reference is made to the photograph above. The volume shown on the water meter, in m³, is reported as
31694.9133 m³
